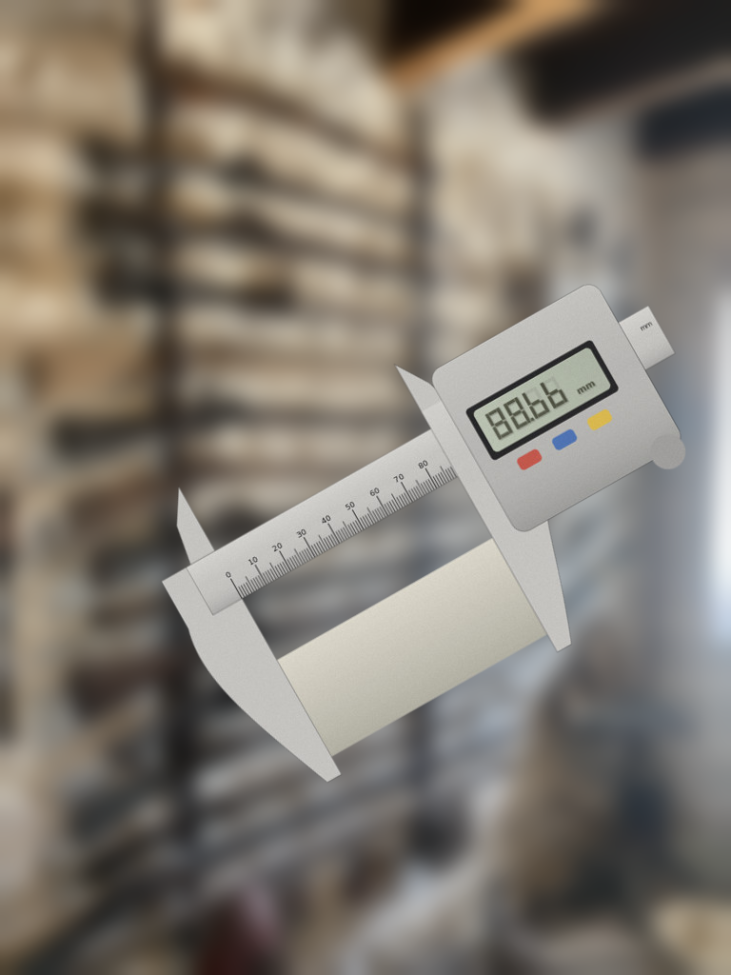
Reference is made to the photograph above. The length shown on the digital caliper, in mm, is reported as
88.66 mm
